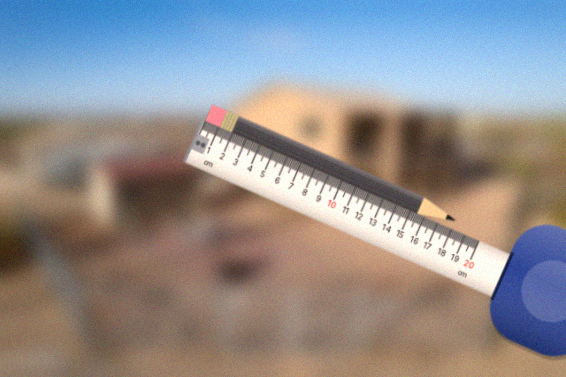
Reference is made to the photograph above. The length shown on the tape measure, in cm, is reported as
18 cm
